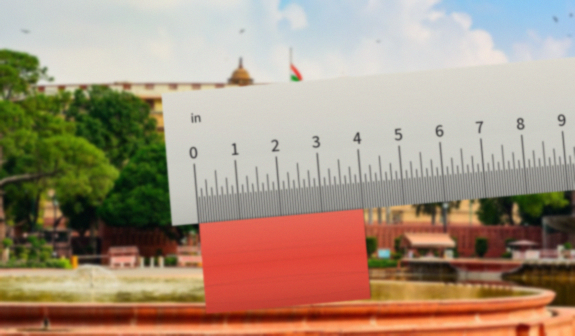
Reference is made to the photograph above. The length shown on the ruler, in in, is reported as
4 in
